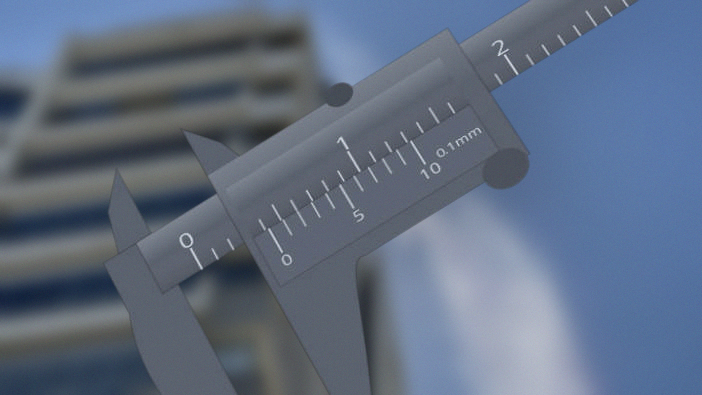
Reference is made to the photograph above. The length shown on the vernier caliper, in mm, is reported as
4.2 mm
